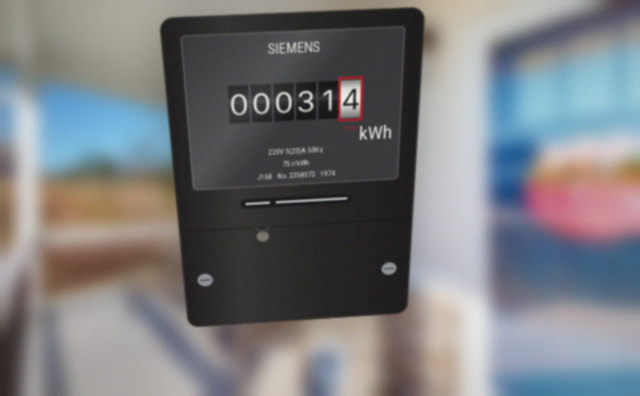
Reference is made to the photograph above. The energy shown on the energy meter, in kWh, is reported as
31.4 kWh
